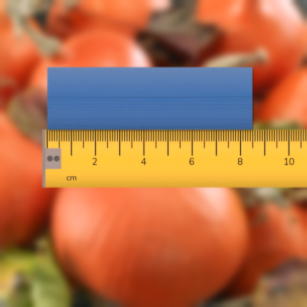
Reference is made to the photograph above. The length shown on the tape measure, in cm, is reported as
8.5 cm
